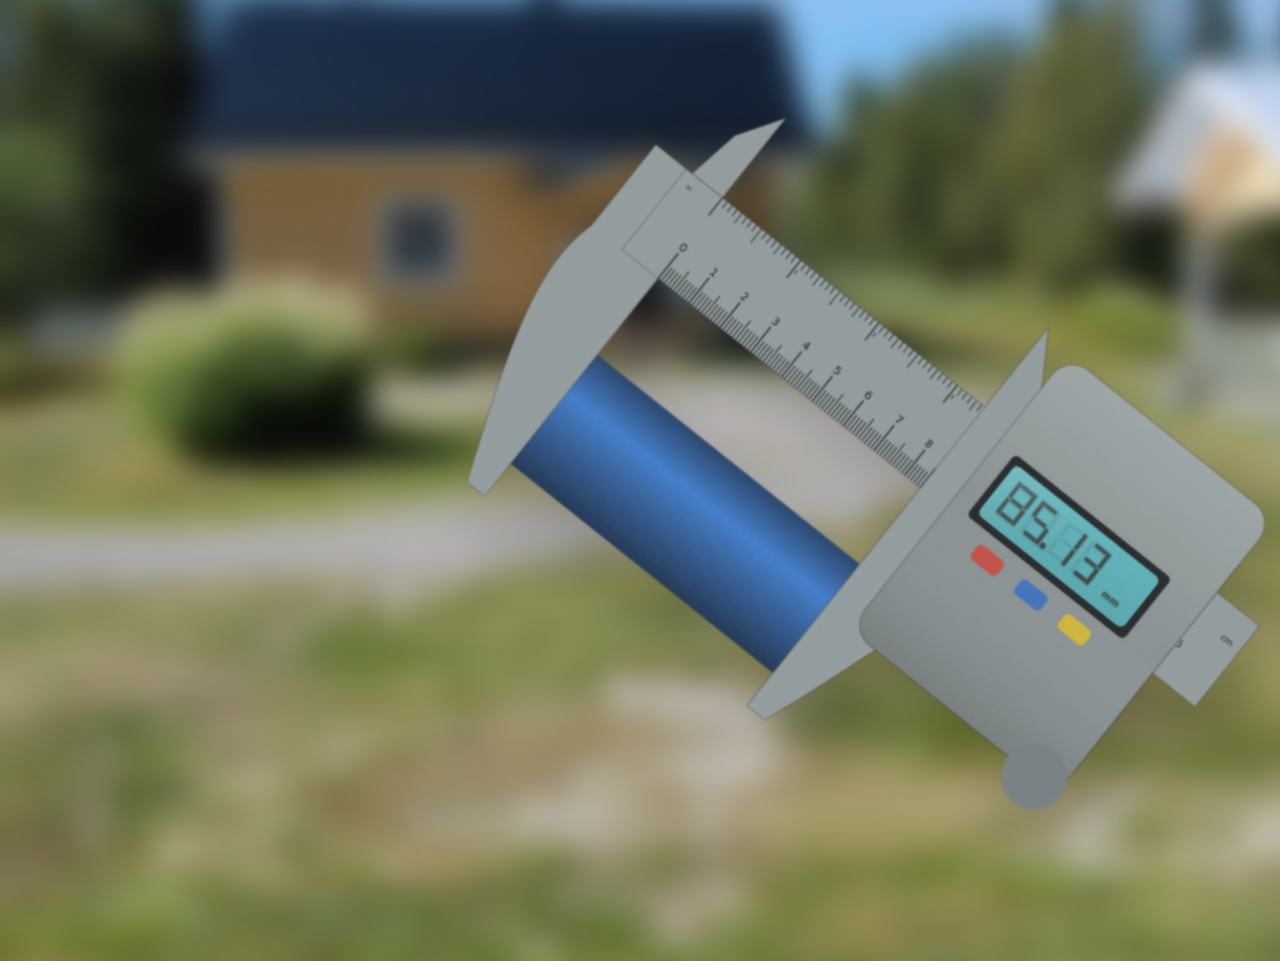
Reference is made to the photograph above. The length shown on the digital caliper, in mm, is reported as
85.13 mm
